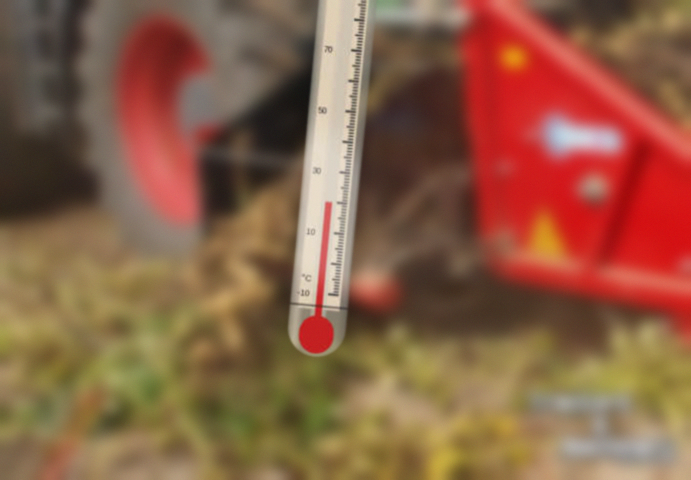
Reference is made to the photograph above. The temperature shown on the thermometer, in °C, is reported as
20 °C
